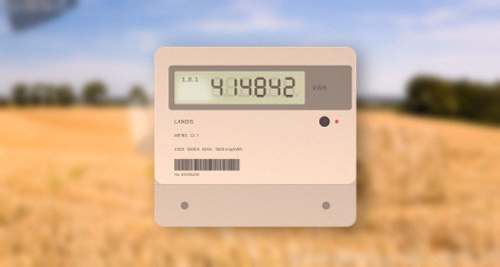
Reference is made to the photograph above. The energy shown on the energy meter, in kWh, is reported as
414842 kWh
